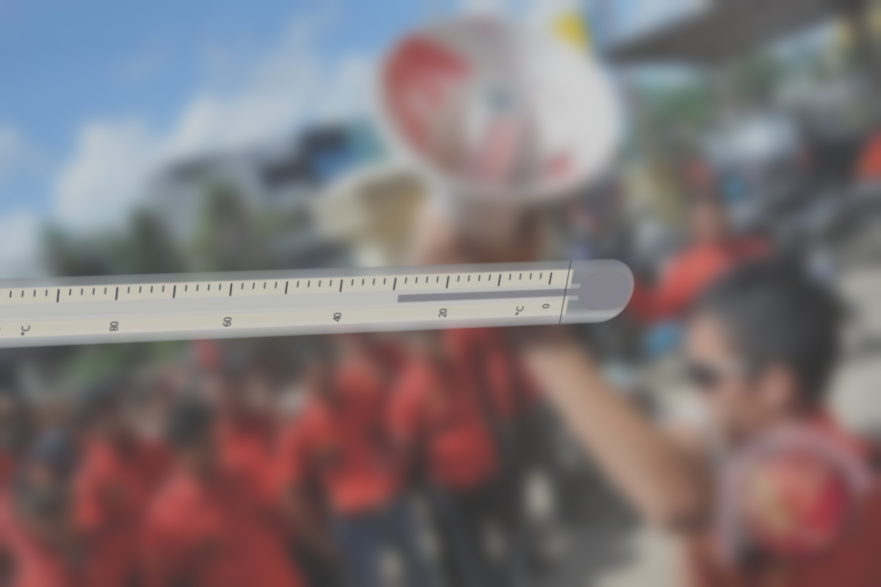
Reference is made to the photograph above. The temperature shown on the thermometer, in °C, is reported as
29 °C
